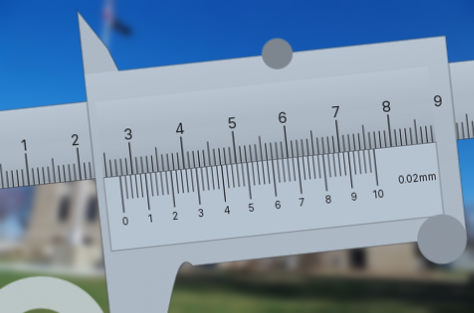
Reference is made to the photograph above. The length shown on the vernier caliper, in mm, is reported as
27.6 mm
